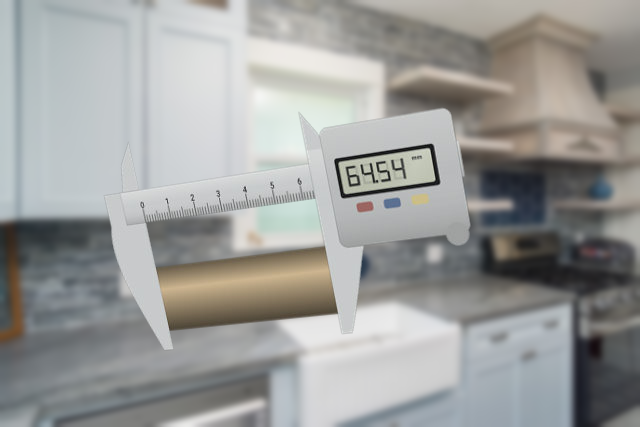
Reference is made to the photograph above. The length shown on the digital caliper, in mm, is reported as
64.54 mm
